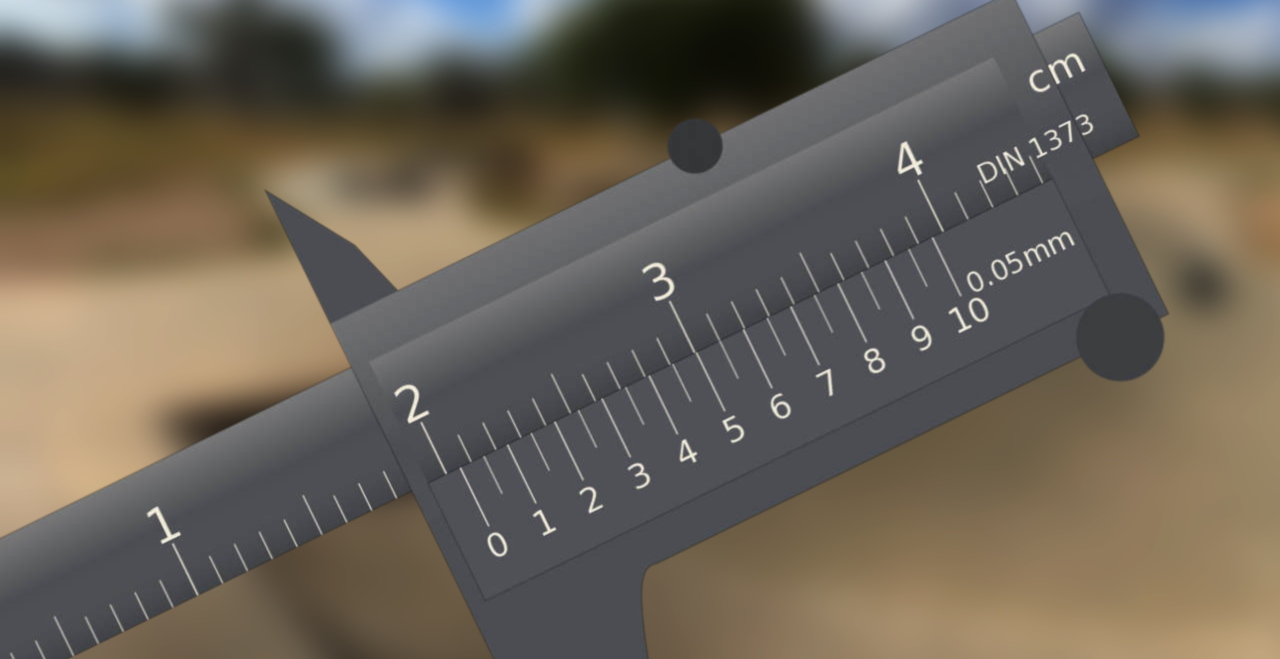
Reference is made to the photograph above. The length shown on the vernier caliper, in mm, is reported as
20.55 mm
